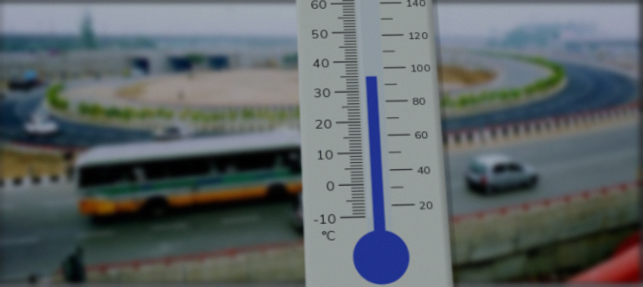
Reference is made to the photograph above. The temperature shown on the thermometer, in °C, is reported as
35 °C
